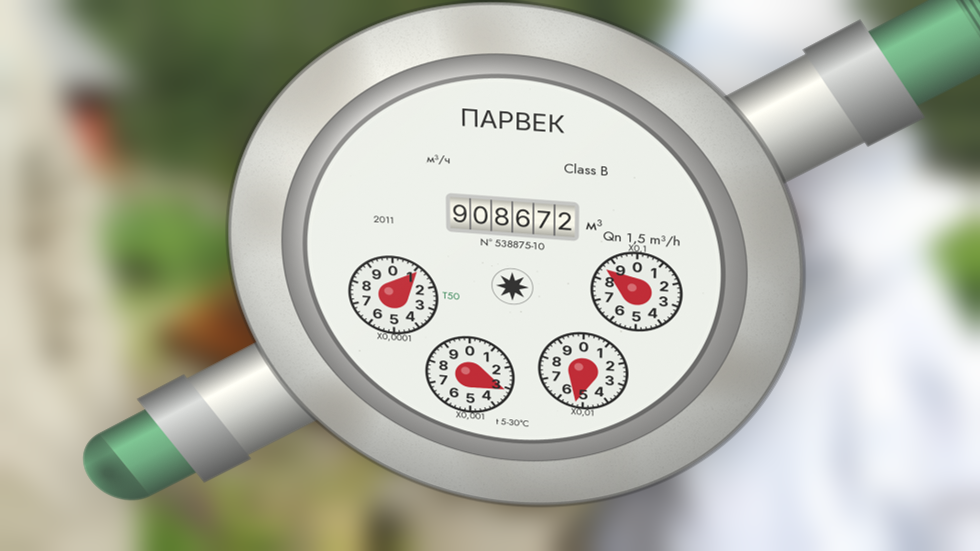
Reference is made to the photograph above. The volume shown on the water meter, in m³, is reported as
908672.8531 m³
